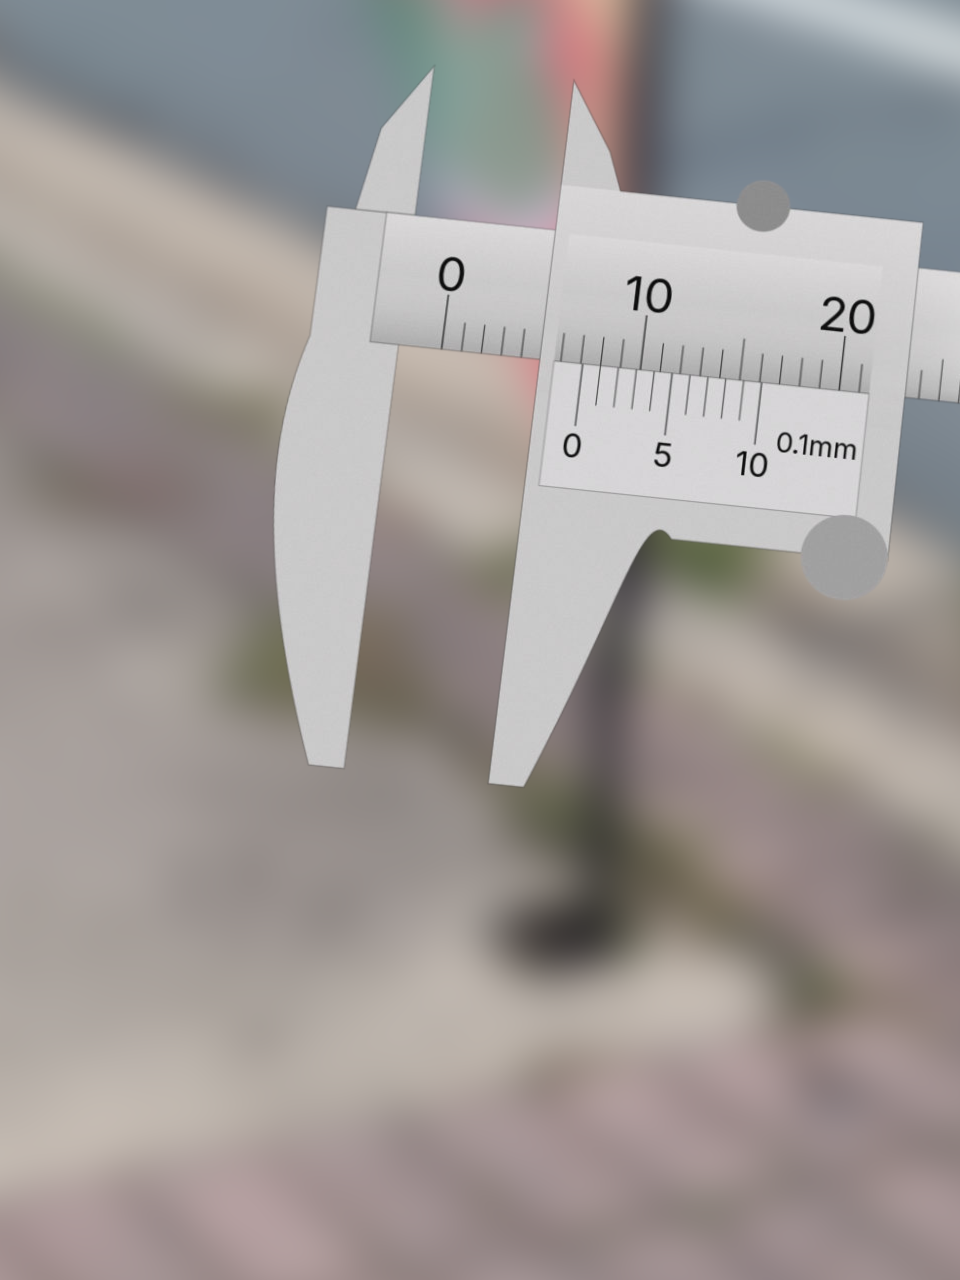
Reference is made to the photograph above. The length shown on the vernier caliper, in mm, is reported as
7.1 mm
